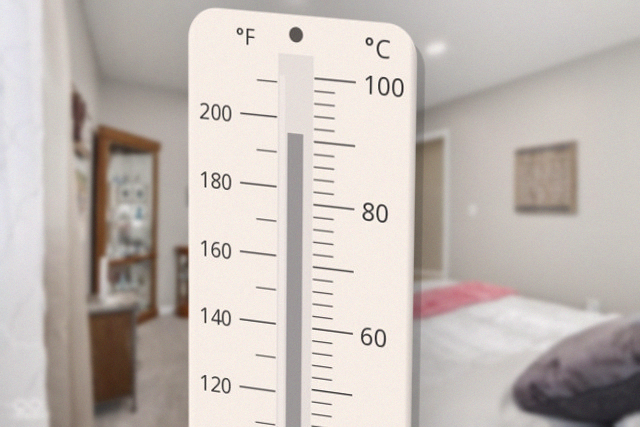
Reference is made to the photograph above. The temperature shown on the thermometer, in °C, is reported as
91 °C
